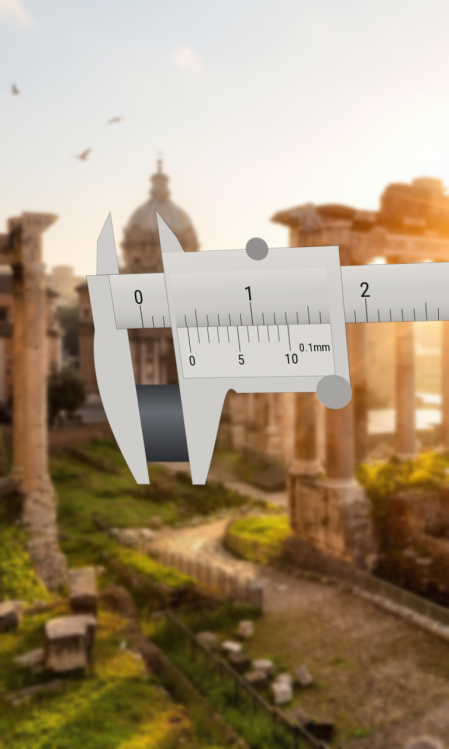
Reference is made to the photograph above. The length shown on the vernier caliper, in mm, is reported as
4.1 mm
